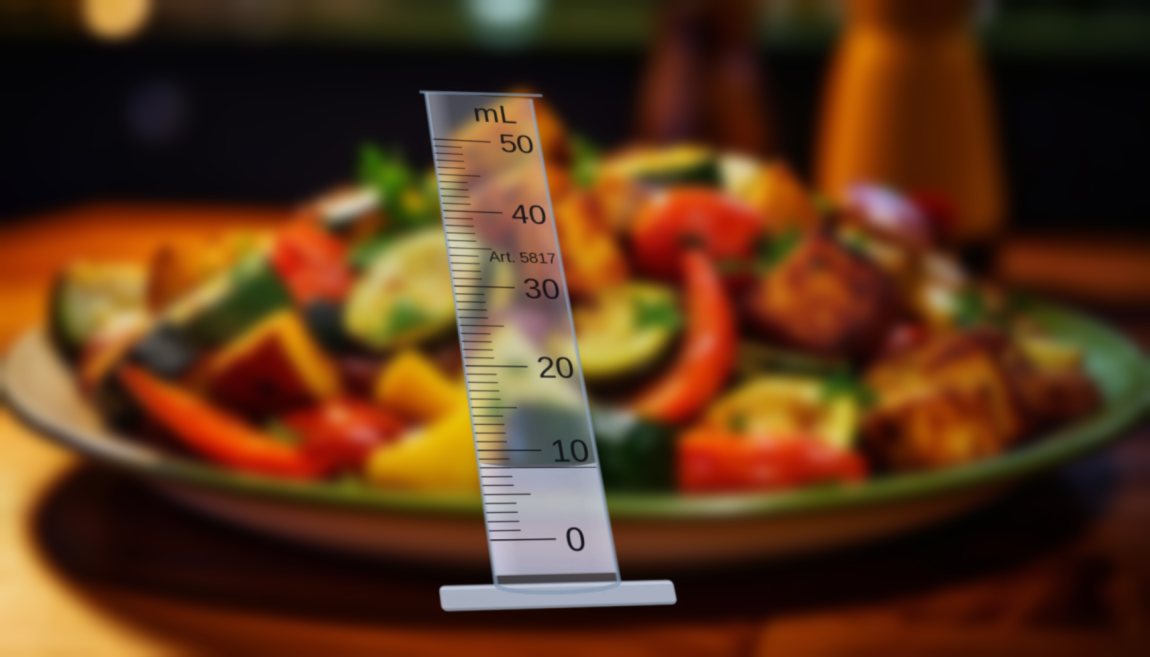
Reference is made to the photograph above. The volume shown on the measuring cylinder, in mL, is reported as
8 mL
